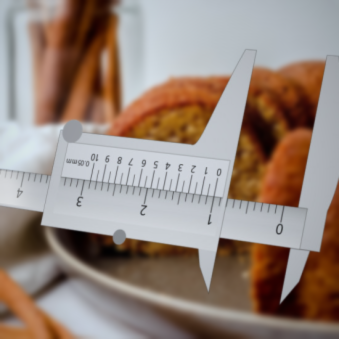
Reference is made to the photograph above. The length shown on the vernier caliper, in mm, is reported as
10.0 mm
